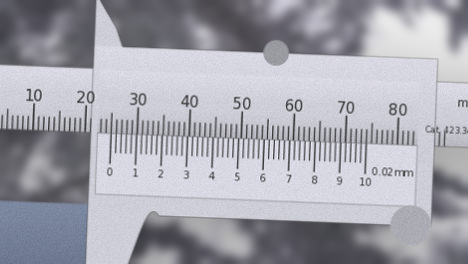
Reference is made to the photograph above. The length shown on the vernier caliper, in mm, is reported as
25.0 mm
